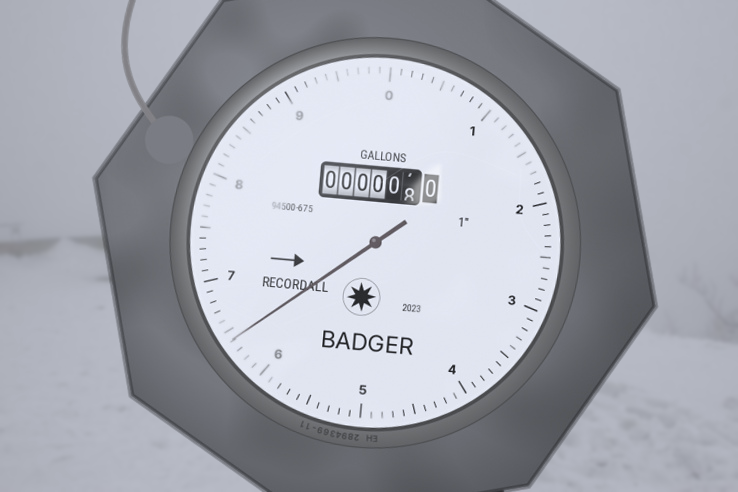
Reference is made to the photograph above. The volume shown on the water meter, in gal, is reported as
76.4 gal
